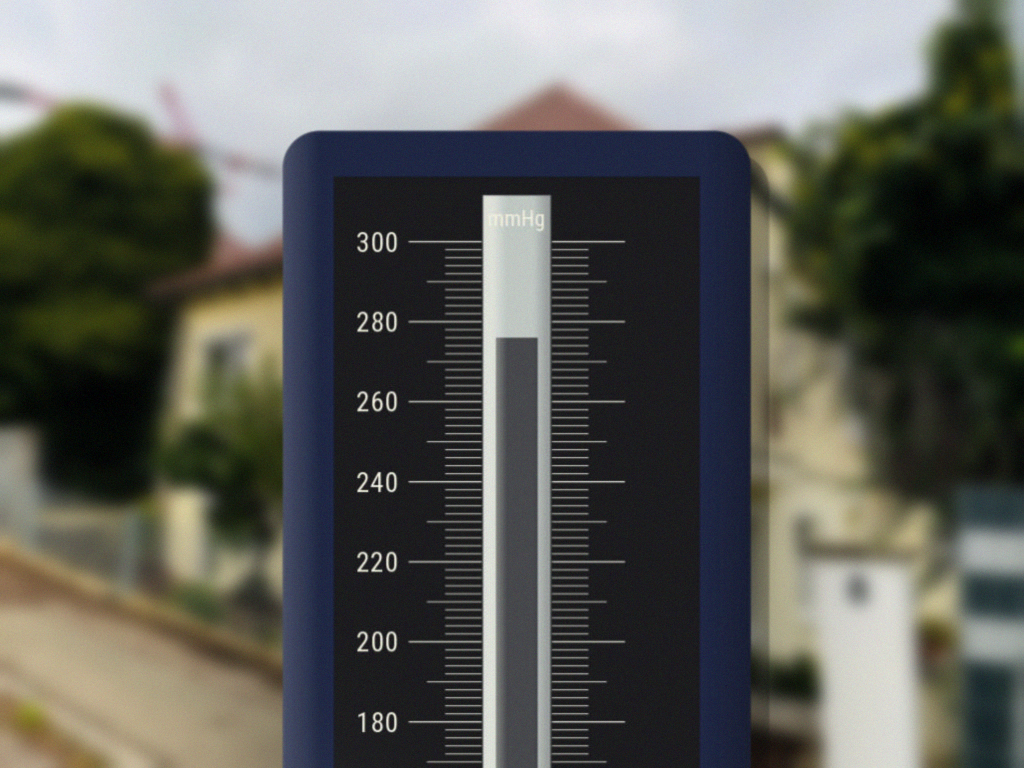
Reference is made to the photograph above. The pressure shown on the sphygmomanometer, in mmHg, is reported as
276 mmHg
